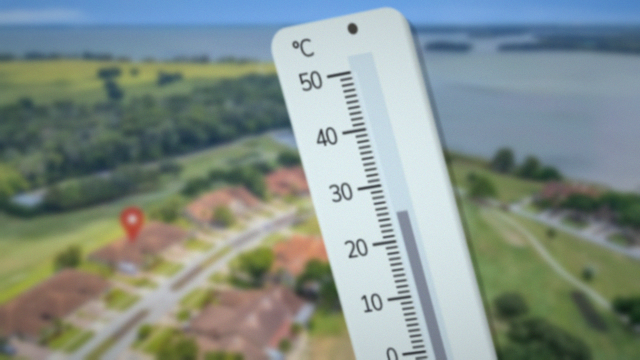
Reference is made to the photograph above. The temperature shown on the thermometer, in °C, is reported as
25 °C
